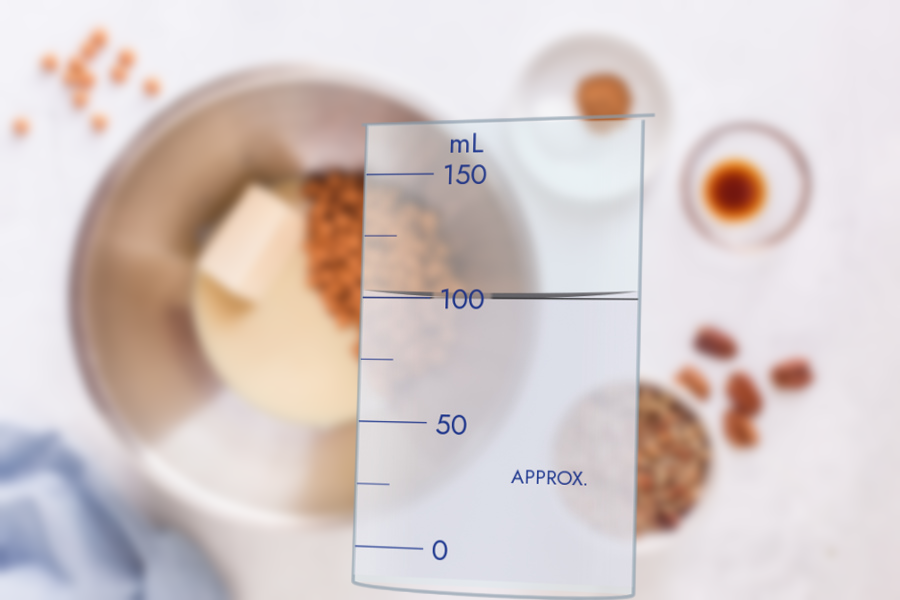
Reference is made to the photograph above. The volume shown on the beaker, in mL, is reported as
100 mL
